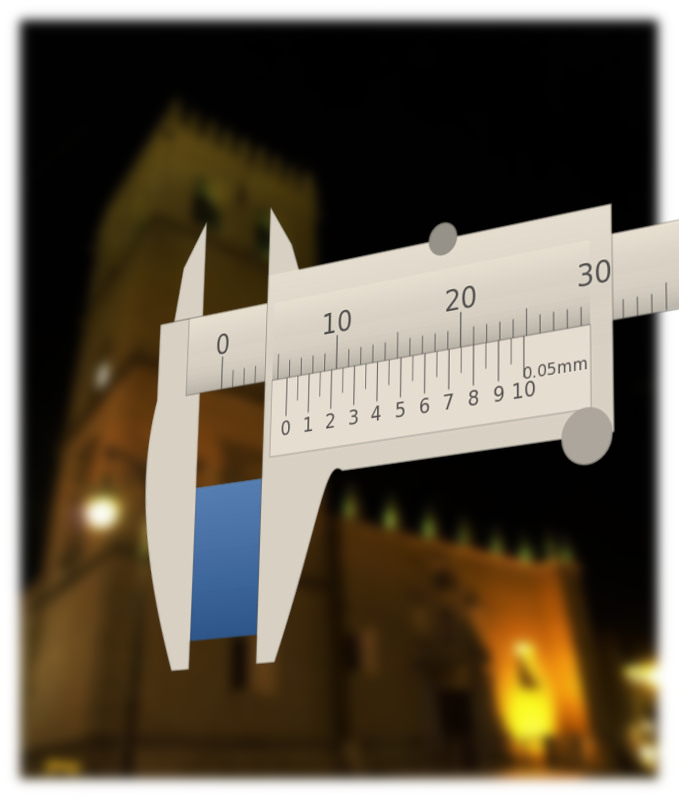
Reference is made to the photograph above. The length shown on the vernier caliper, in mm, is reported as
5.8 mm
